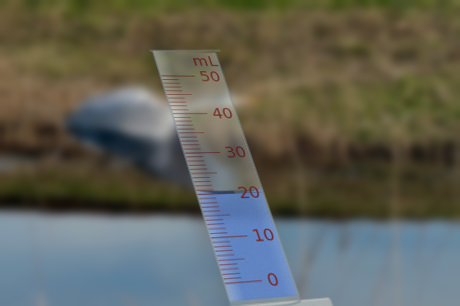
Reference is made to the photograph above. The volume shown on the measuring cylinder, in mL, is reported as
20 mL
